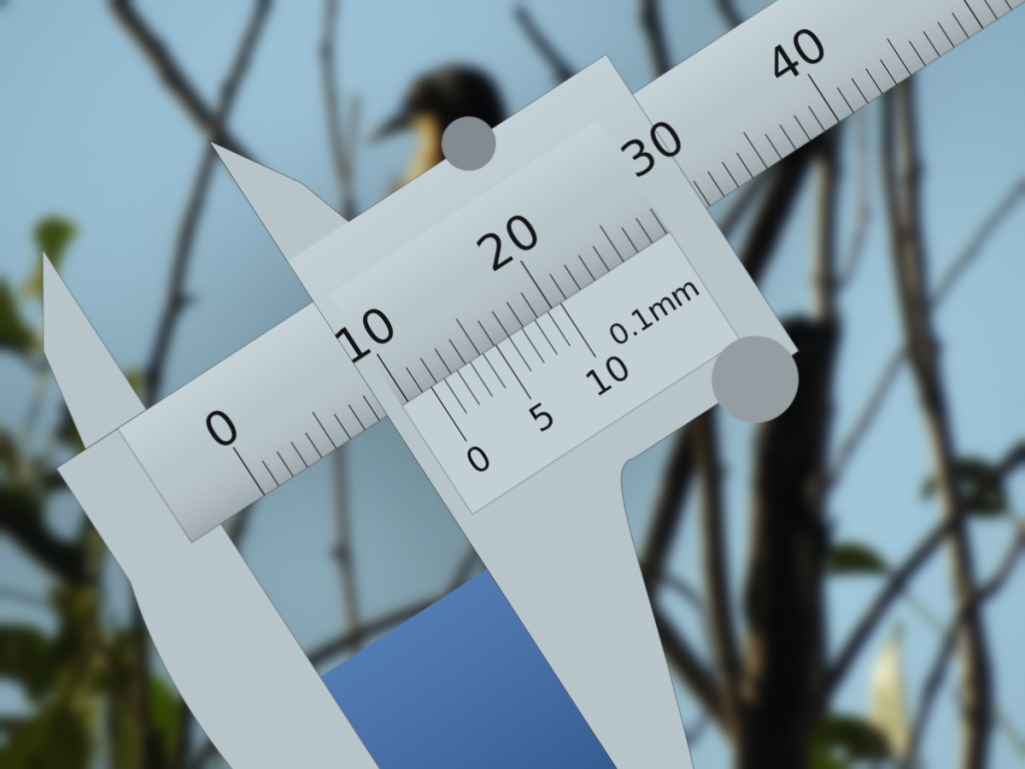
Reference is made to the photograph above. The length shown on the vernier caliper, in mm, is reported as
11.6 mm
